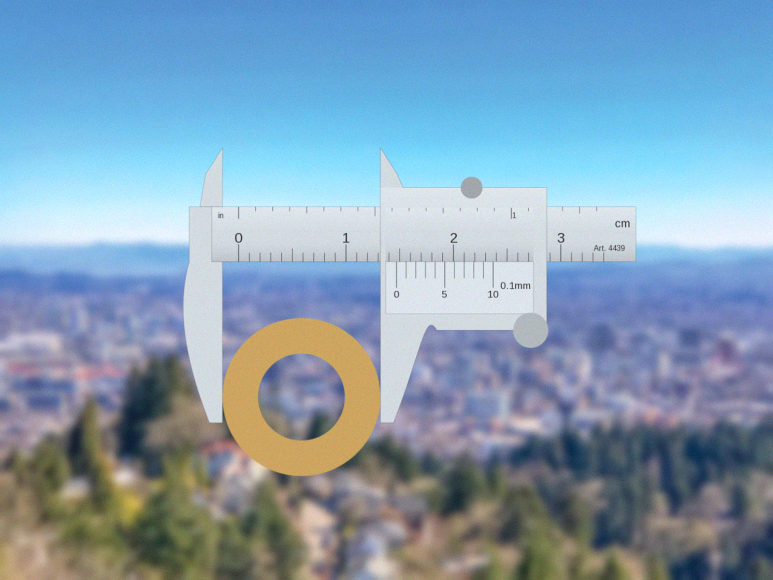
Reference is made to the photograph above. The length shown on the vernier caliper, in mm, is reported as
14.7 mm
